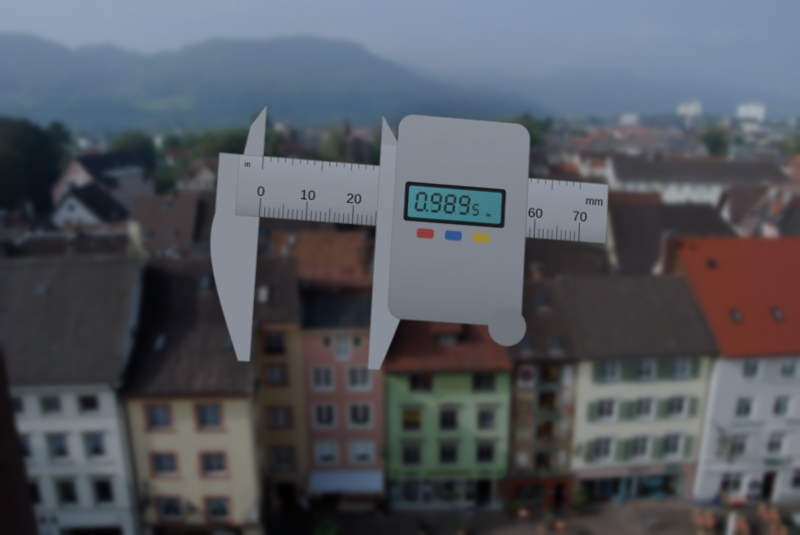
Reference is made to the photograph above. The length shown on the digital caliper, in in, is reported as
0.9895 in
